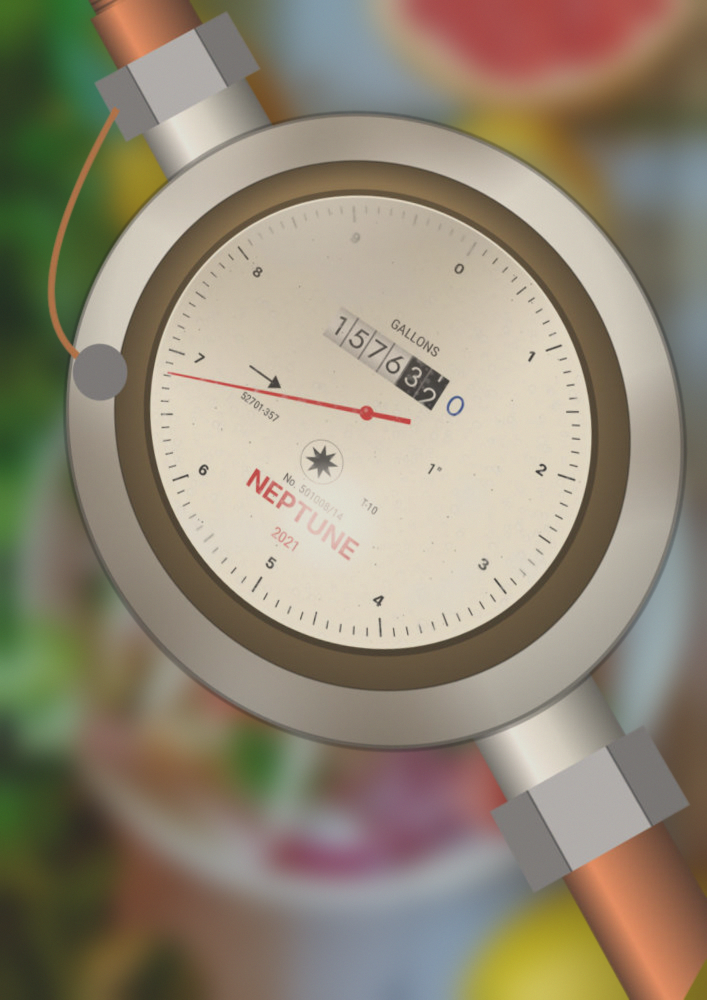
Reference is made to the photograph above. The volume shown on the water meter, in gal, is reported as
1576316.8 gal
